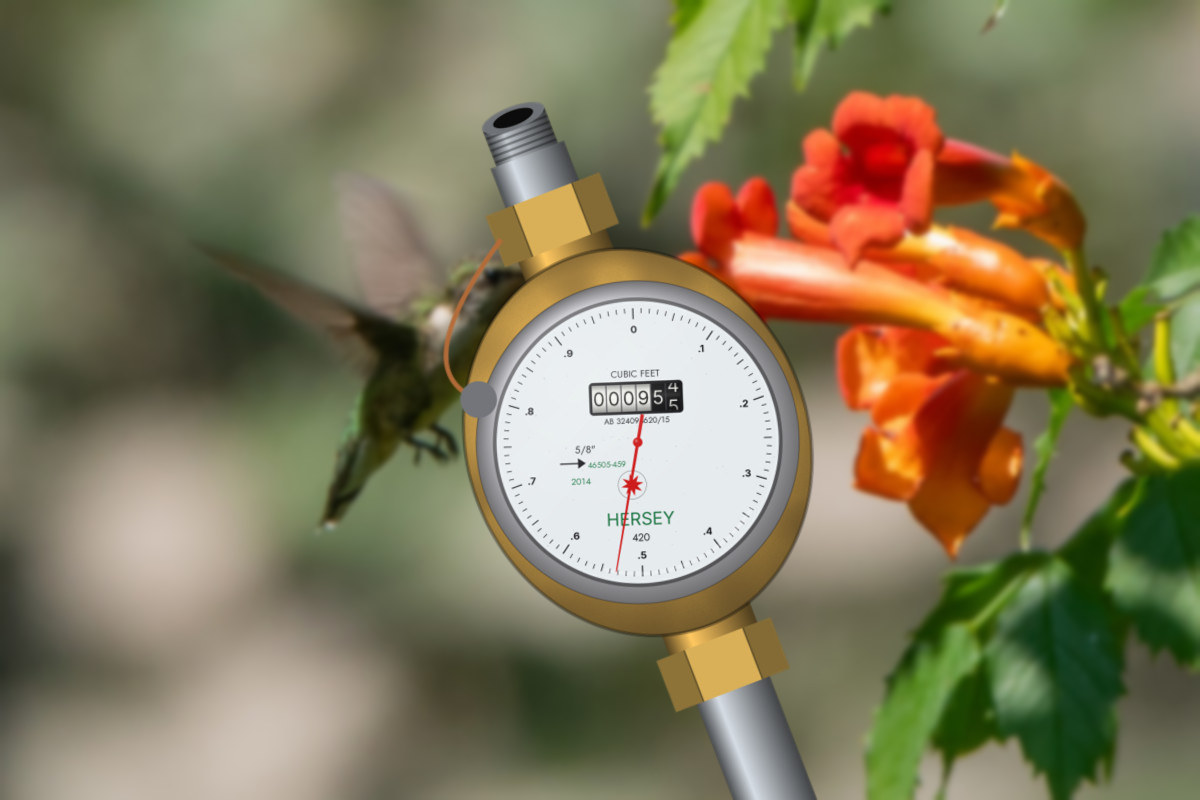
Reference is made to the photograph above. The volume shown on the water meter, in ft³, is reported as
954.53 ft³
